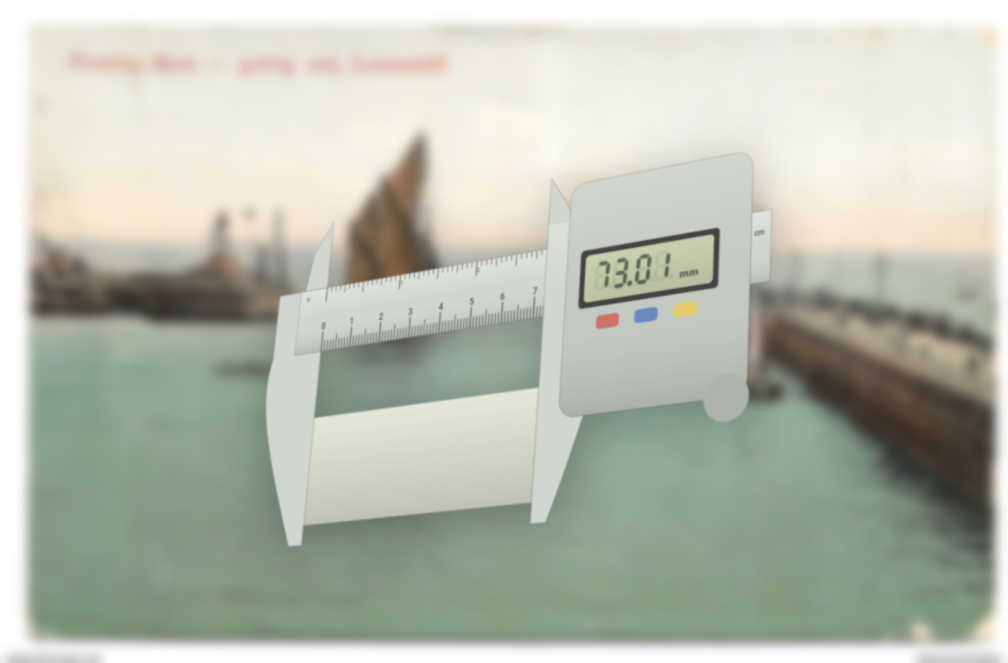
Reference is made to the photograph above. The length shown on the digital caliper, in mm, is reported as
73.01 mm
